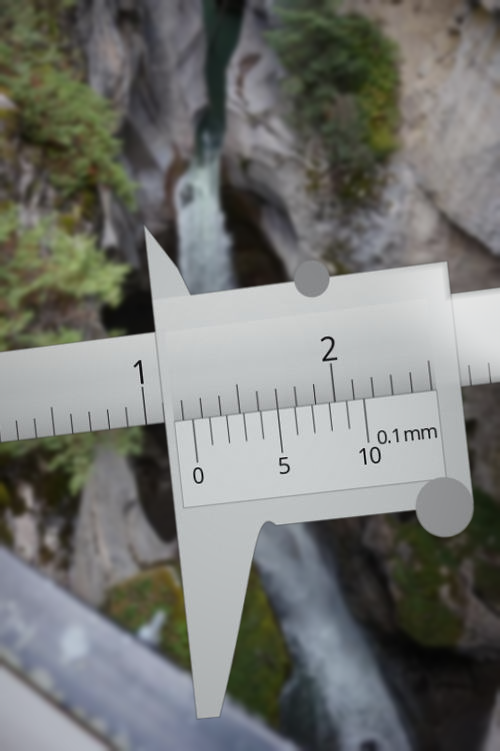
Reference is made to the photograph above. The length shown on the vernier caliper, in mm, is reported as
12.5 mm
